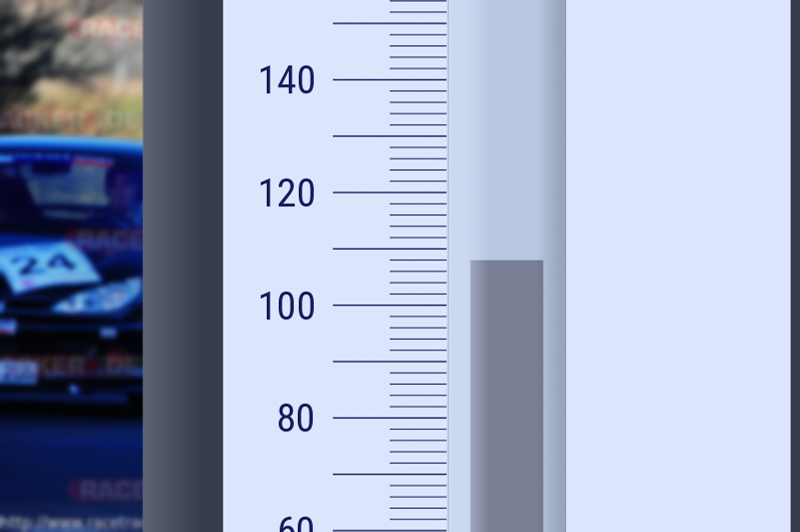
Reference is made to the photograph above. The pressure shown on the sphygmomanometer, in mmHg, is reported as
108 mmHg
